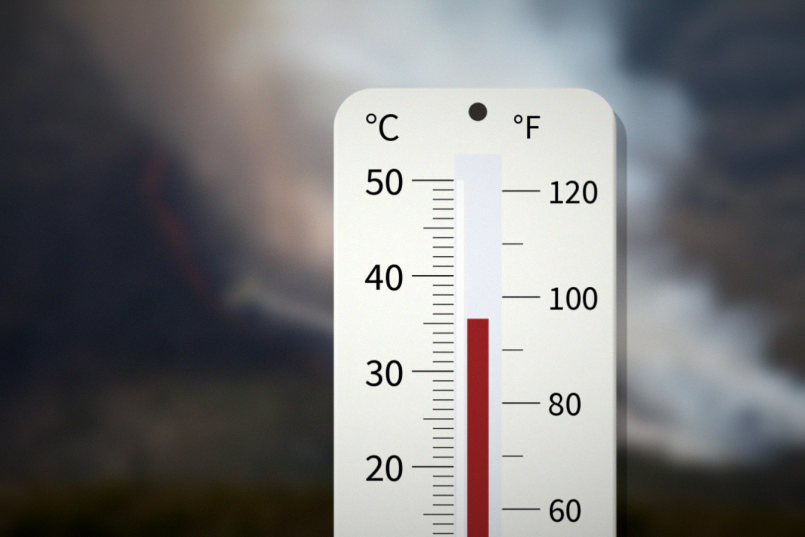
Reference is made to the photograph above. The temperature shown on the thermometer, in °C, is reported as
35.5 °C
